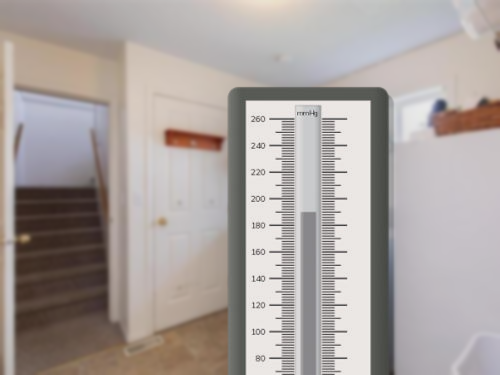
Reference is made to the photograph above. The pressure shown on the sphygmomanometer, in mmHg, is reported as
190 mmHg
